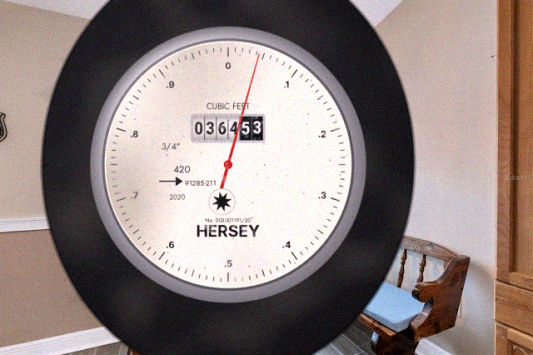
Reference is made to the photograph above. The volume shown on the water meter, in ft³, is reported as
36453.04 ft³
